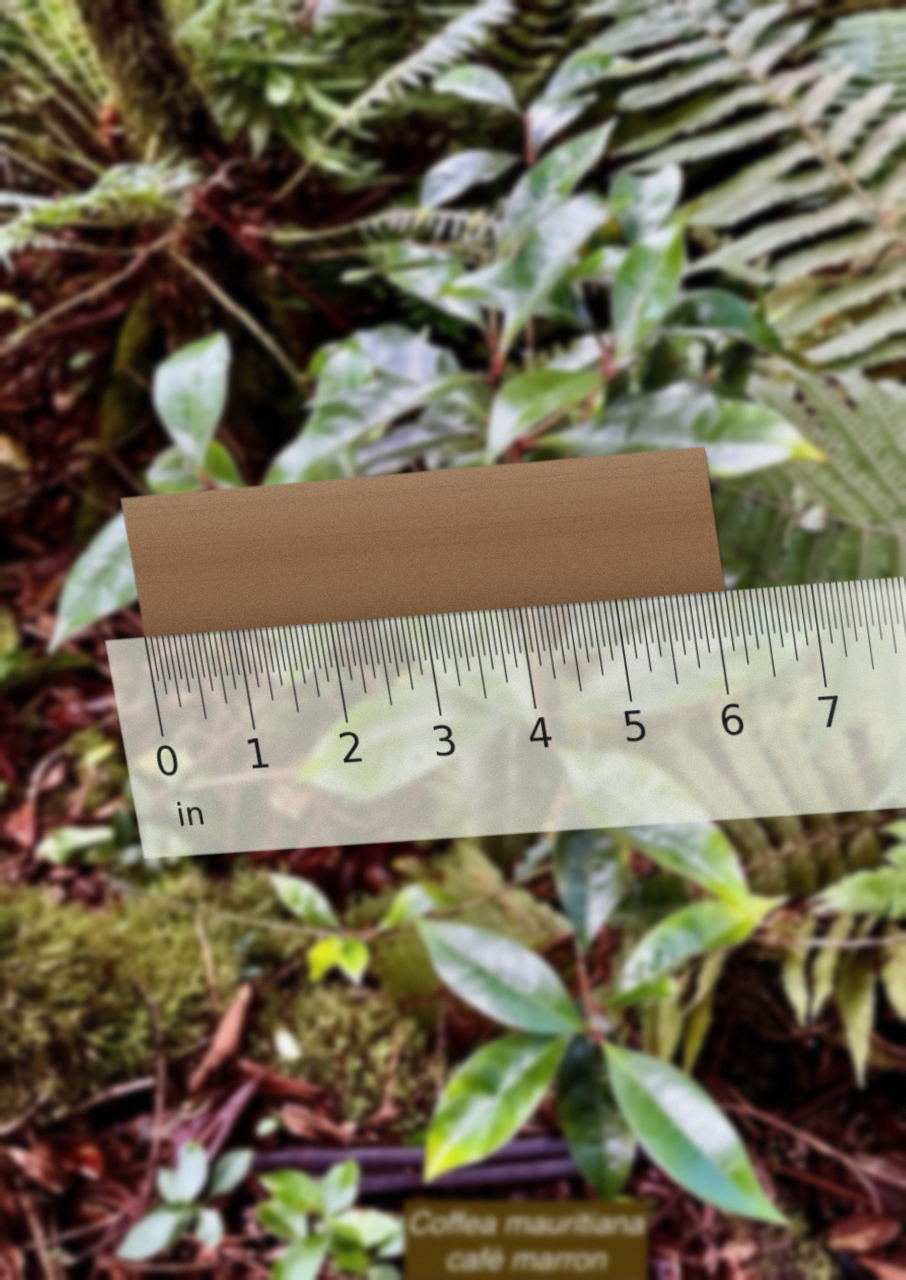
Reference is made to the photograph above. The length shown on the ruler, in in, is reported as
6.125 in
